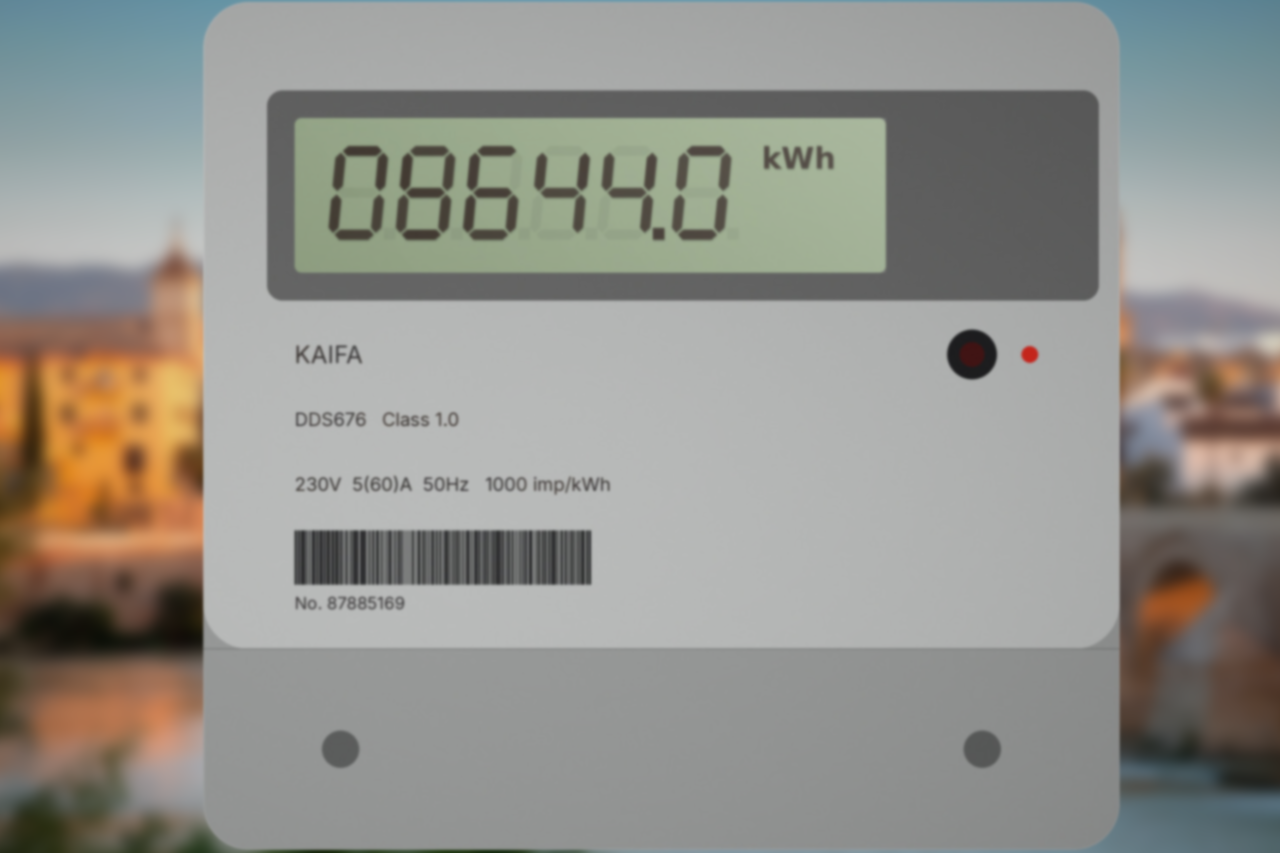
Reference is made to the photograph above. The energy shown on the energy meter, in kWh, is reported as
8644.0 kWh
